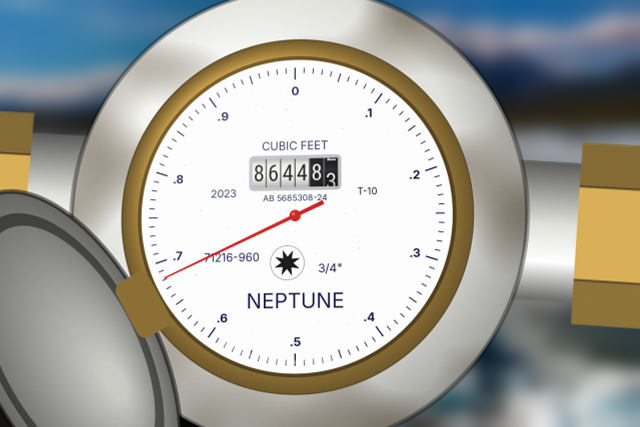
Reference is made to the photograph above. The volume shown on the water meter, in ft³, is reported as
864482.68 ft³
